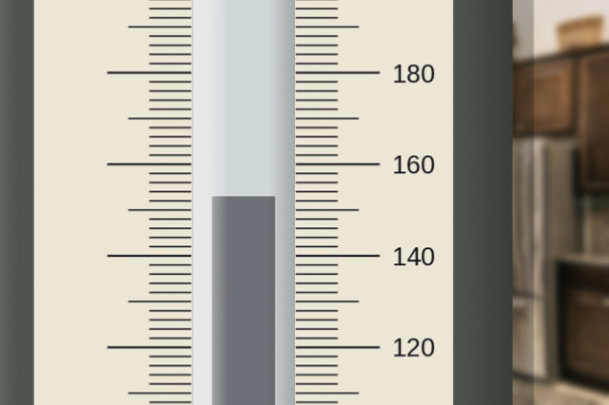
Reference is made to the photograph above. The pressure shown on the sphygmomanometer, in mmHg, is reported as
153 mmHg
